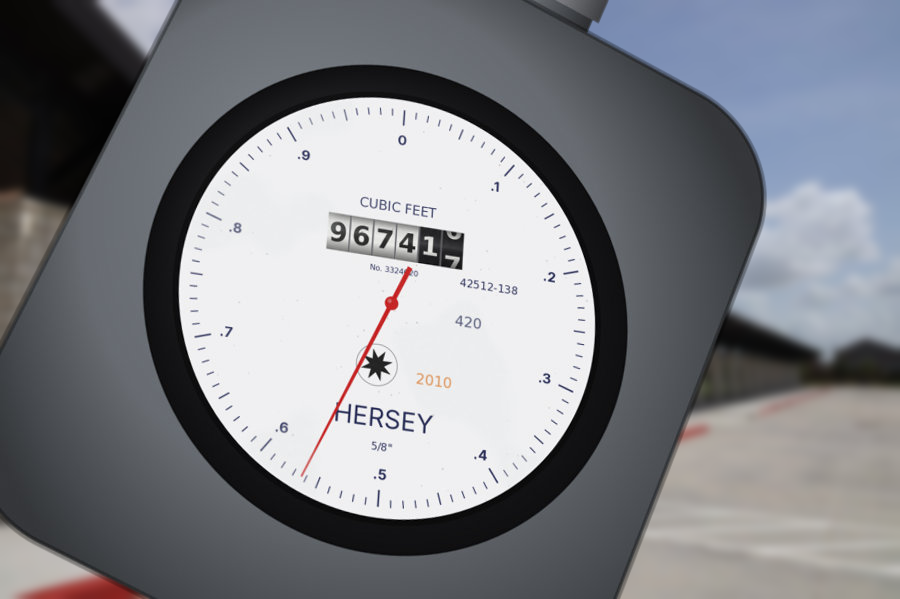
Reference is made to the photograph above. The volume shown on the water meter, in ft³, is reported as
967416.56 ft³
